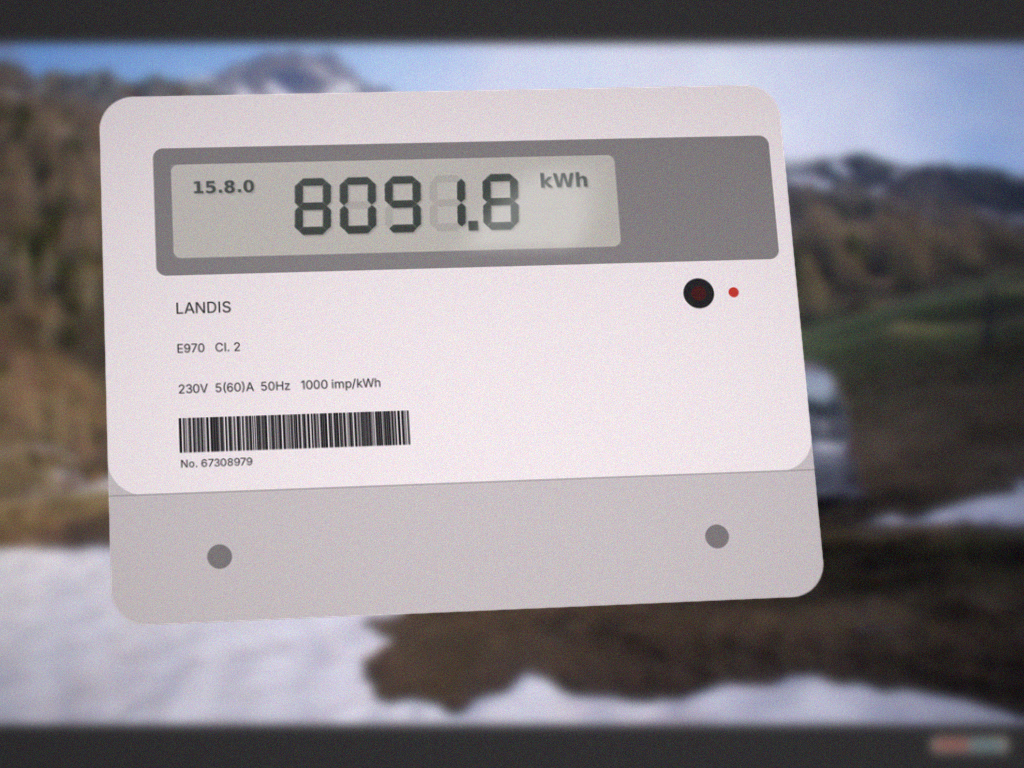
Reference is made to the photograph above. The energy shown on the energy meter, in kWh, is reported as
8091.8 kWh
